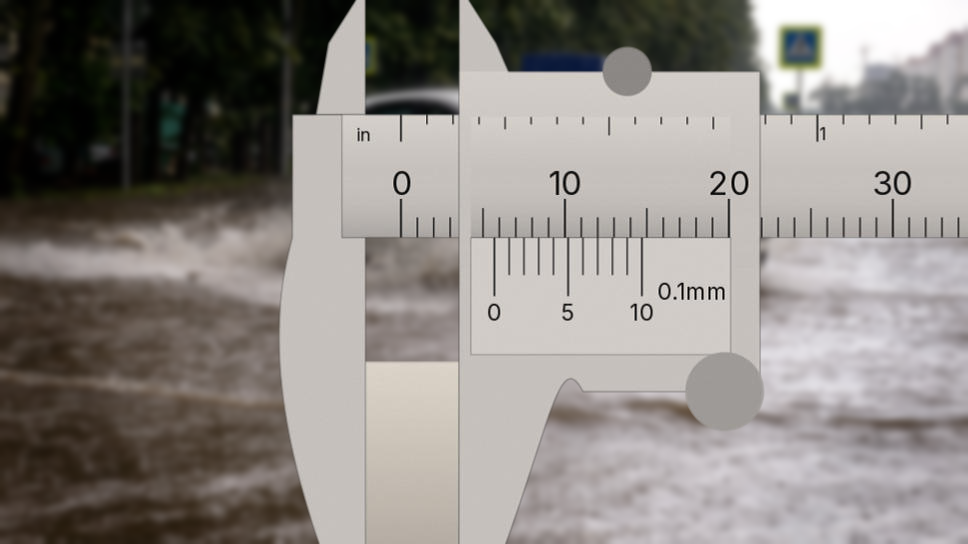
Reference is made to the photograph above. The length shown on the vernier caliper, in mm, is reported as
5.7 mm
